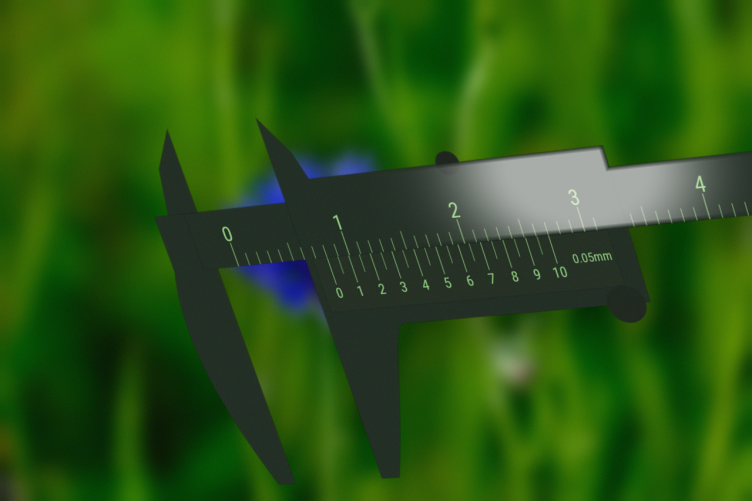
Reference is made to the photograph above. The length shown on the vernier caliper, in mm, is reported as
8.0 mm
